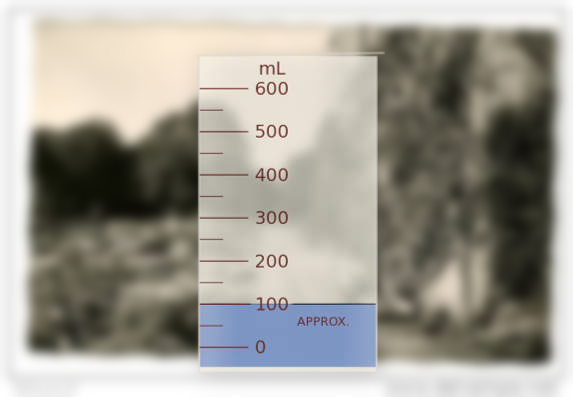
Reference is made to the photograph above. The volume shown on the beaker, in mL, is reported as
100 mL
